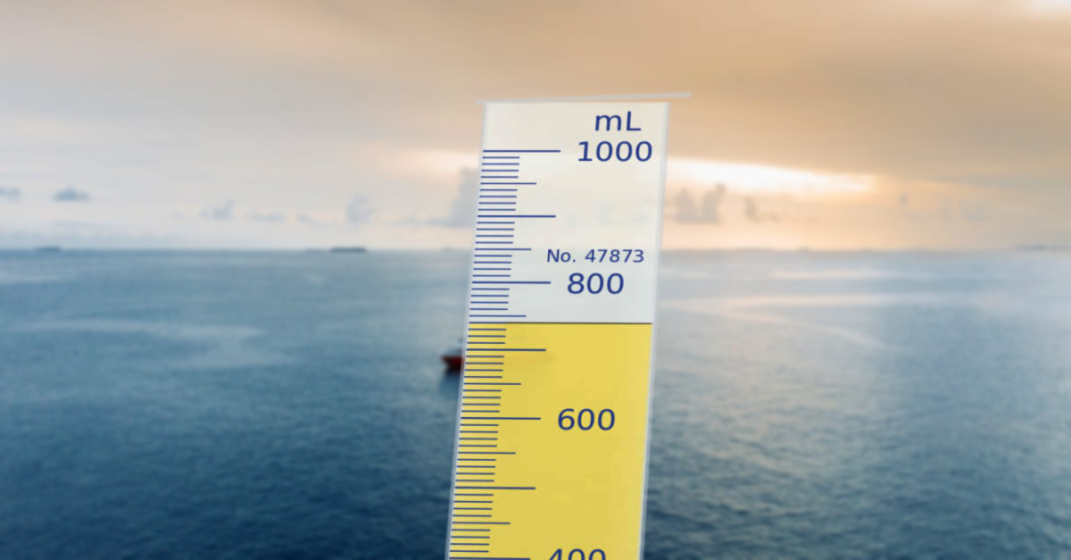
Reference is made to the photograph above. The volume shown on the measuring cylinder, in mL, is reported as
740 mL
